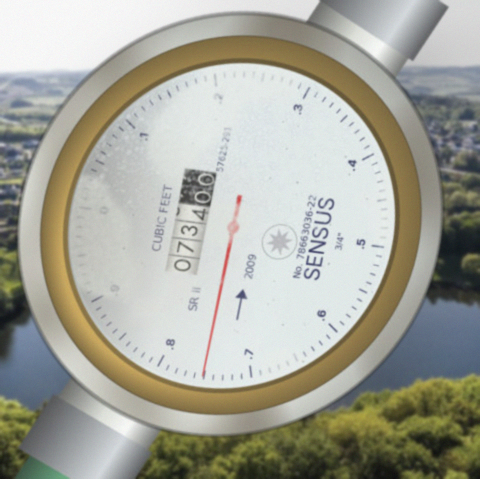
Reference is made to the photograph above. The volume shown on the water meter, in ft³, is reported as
73399.75 ft³
